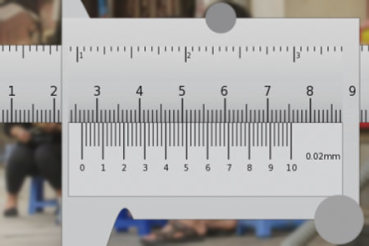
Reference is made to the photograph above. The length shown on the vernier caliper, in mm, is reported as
26.5 mm
